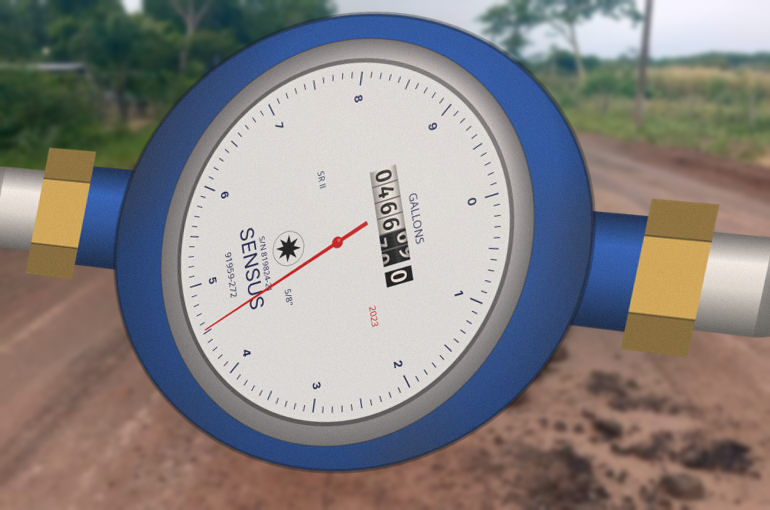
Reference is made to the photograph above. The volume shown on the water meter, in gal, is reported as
466694.5 gal
